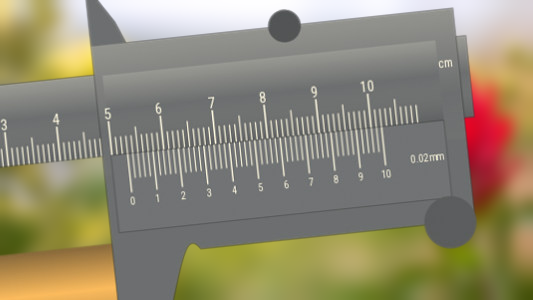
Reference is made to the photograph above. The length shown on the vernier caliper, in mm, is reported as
53.0 mm
